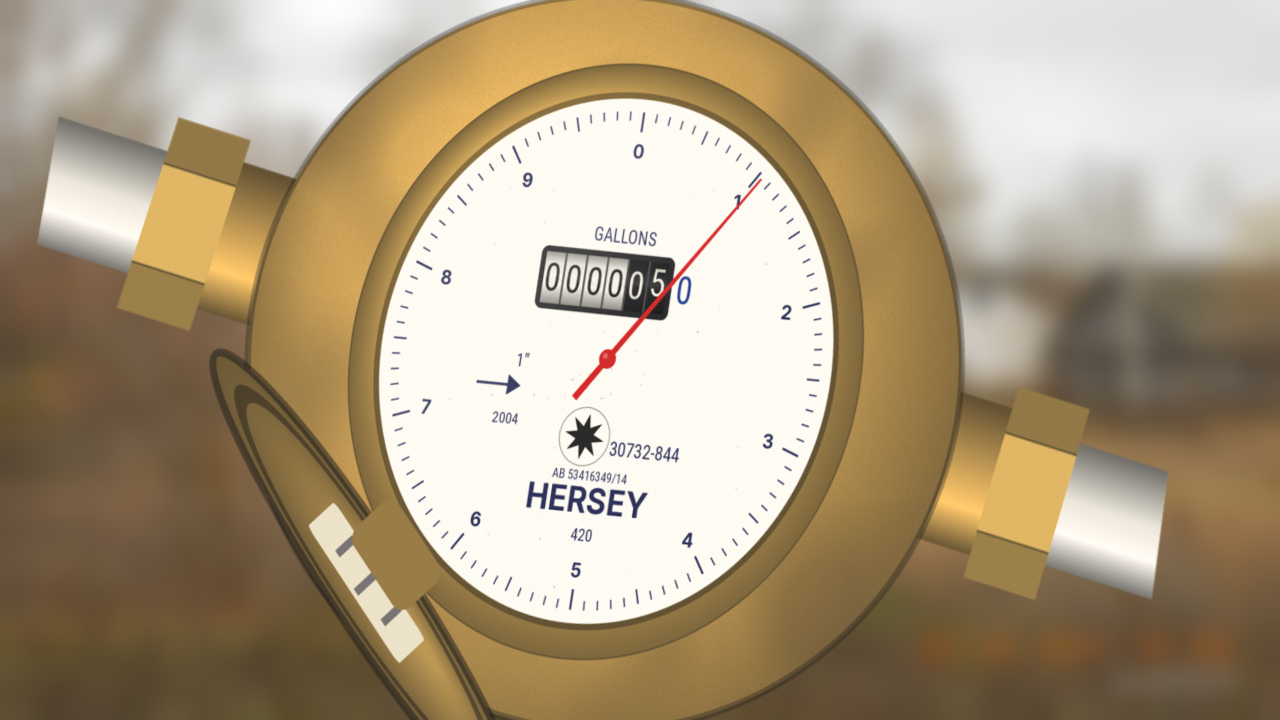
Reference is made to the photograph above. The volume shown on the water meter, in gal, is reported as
51.0 gal
